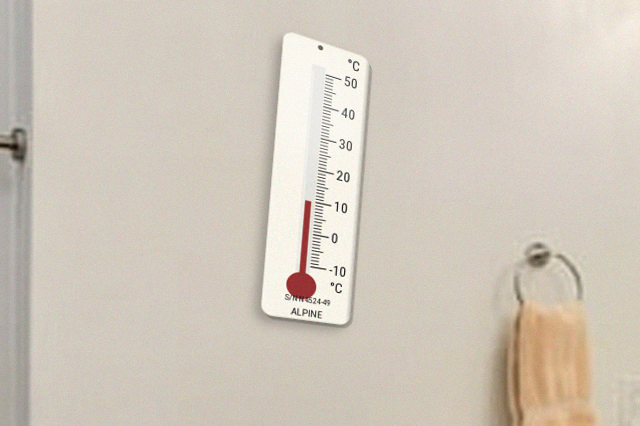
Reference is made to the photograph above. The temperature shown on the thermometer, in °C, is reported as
10 °C
